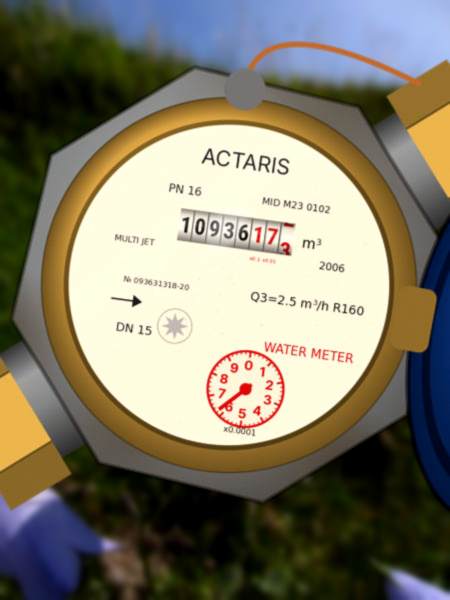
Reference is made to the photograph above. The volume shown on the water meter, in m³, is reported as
10936.1726 m³
